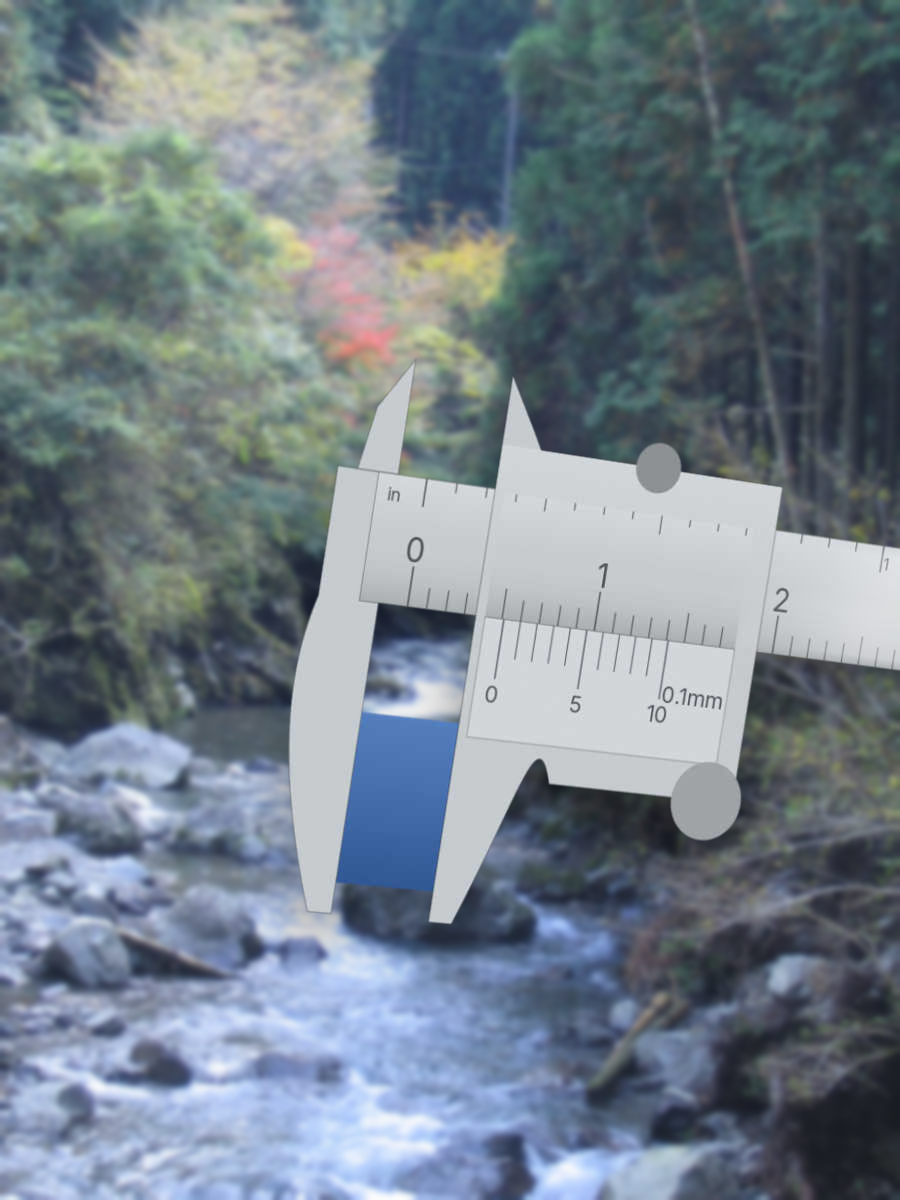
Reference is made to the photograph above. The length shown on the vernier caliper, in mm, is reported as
5.1 mm
